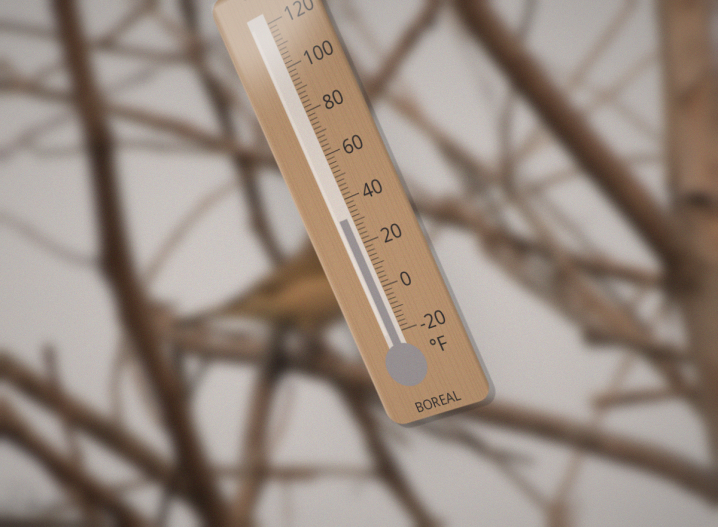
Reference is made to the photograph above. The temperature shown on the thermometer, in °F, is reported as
32 °F
